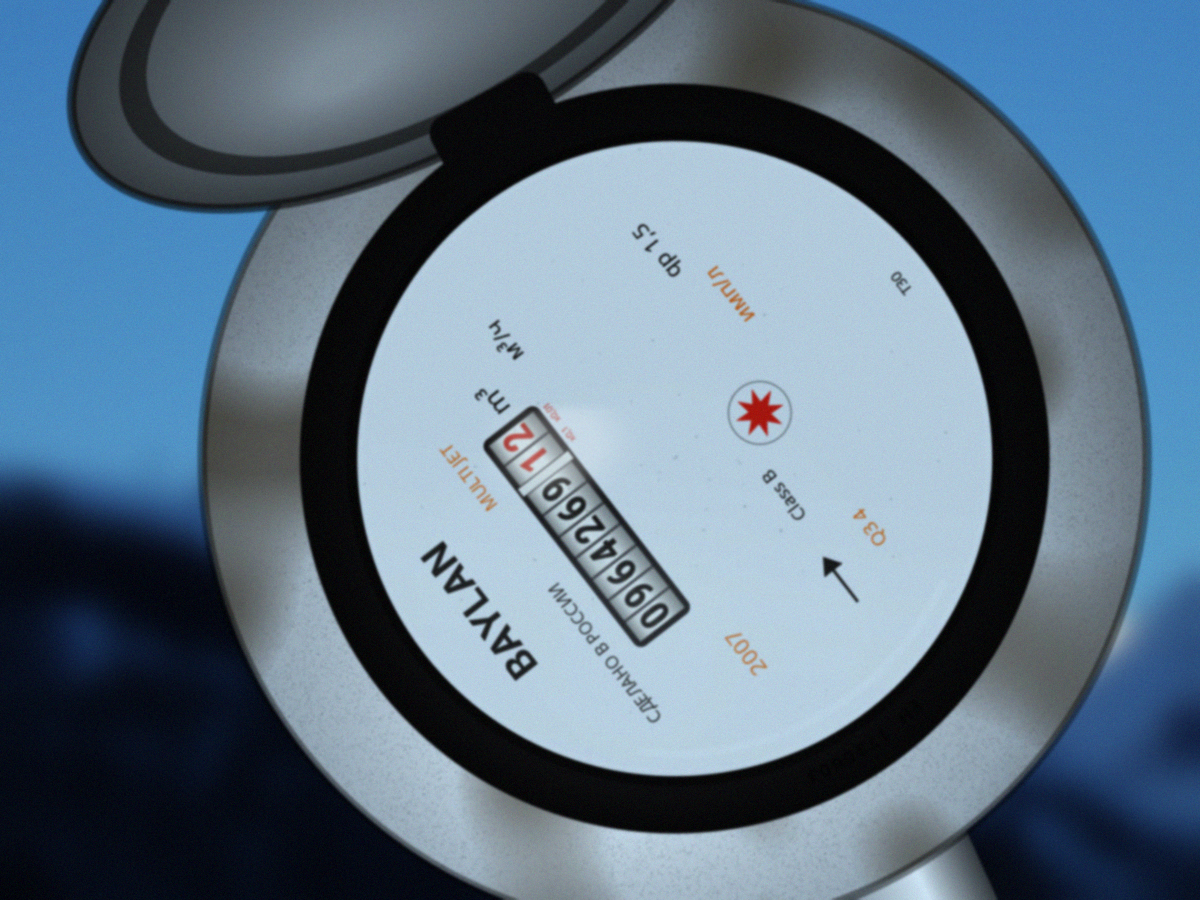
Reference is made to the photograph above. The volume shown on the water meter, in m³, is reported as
964269.12 m³
